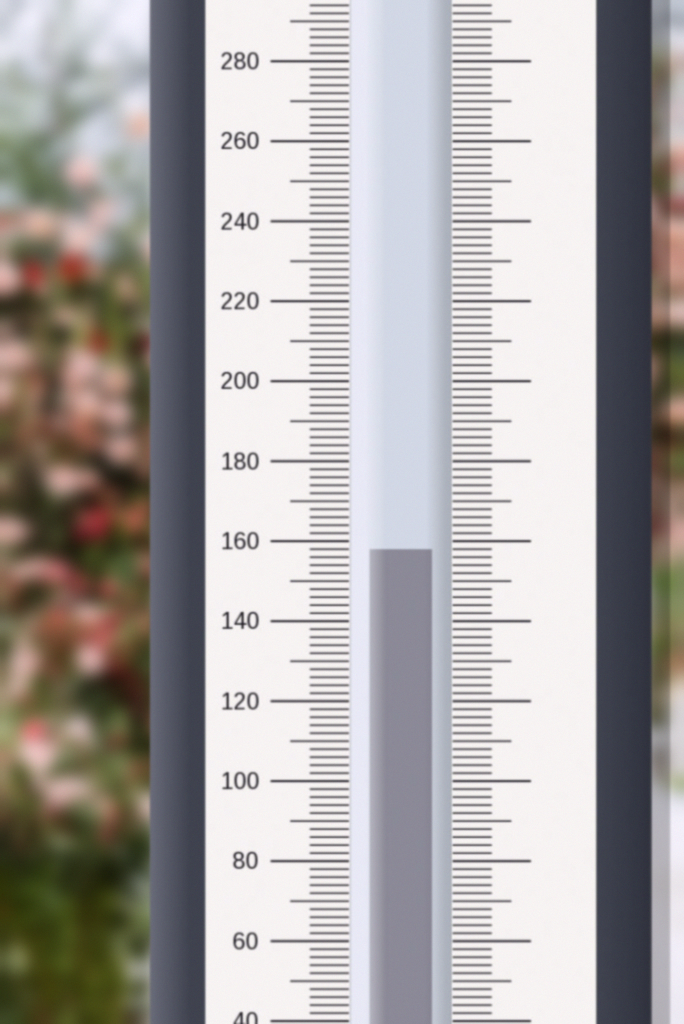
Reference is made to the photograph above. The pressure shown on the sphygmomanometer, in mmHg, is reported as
158 mmHg
